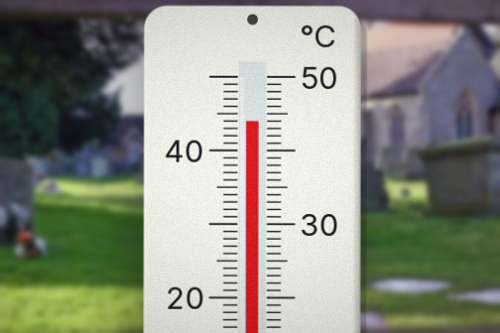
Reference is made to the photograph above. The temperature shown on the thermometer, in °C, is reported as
44 °C
